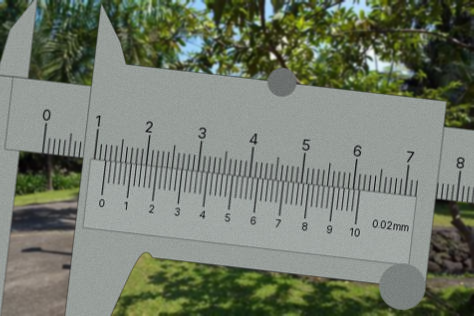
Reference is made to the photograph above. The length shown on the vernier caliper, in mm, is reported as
12.2 mm
